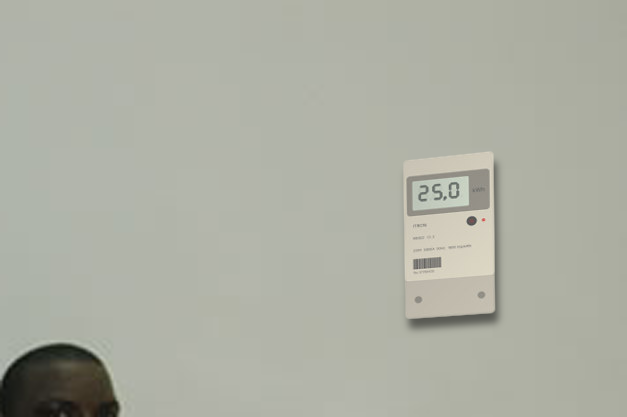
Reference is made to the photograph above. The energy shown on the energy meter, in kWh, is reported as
25.0 kWh
